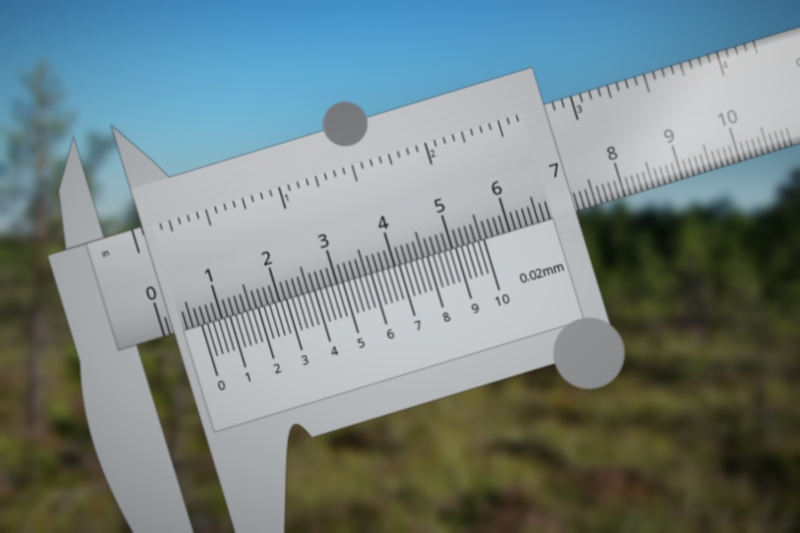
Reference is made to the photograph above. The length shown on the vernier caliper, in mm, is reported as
6.5 mm
